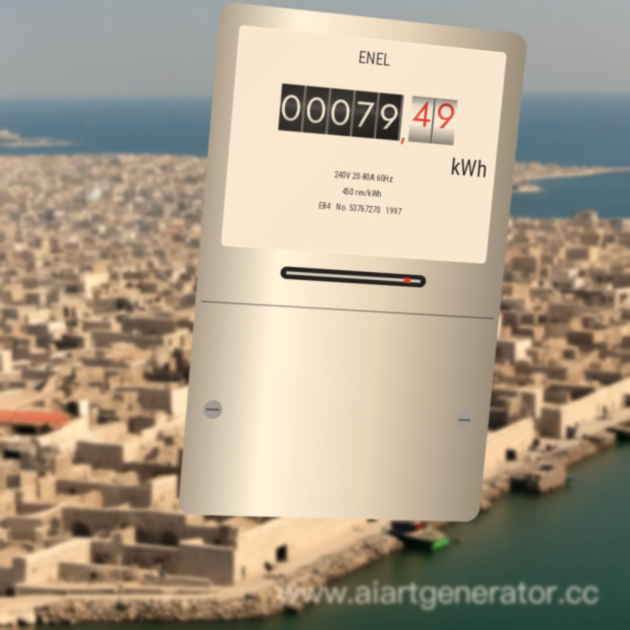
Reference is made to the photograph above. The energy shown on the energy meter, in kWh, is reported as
79.49 kWh
